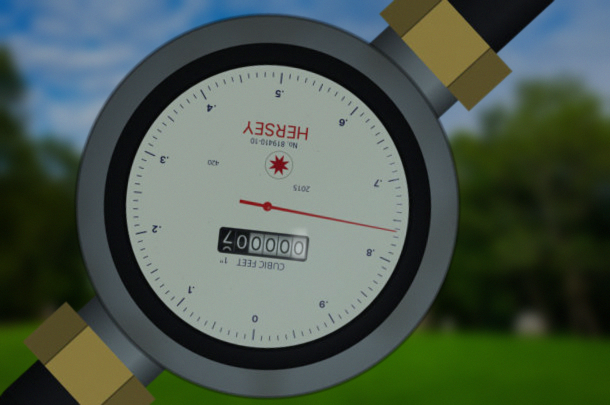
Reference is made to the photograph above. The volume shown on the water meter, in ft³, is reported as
6.76 ft³
